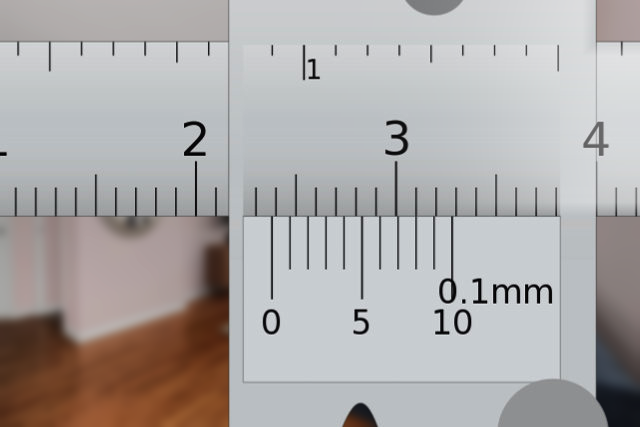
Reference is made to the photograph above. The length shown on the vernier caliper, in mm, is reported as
23.8 mm
